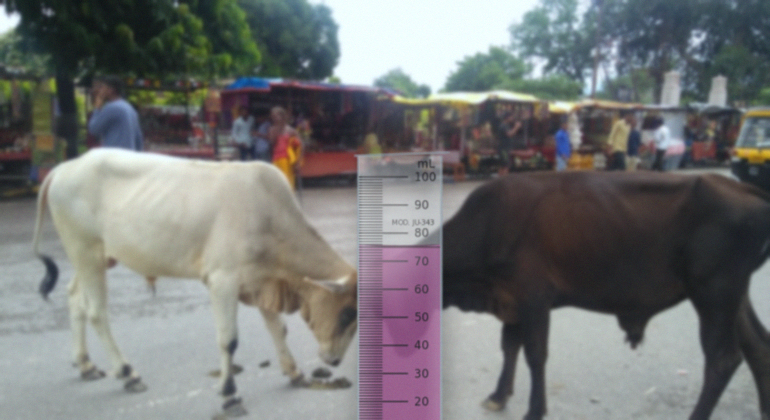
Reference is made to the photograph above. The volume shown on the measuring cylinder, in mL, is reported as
75 mL
